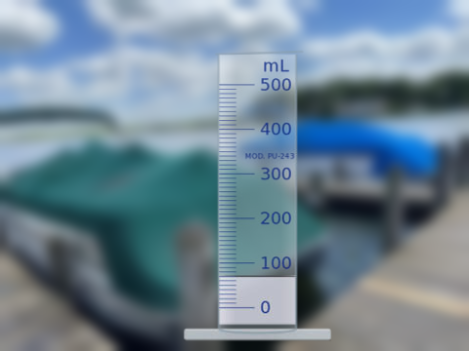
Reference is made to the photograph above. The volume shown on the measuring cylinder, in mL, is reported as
70 mL
